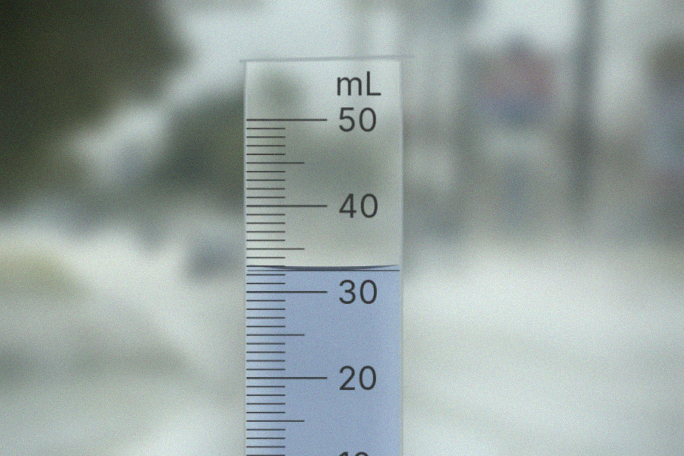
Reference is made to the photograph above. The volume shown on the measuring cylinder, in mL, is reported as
32.5 mL
